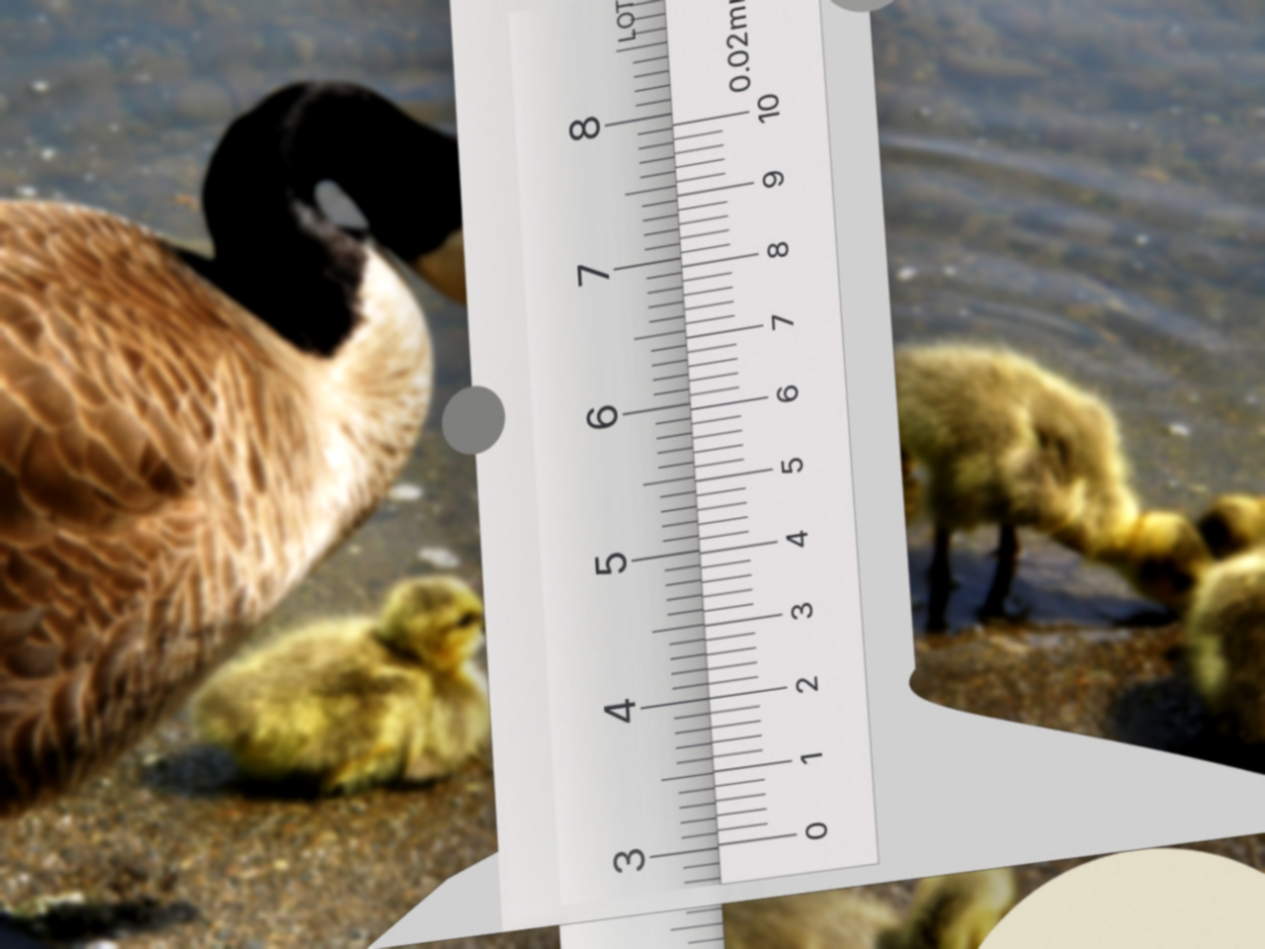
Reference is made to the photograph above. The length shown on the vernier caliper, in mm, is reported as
30.2 mm
